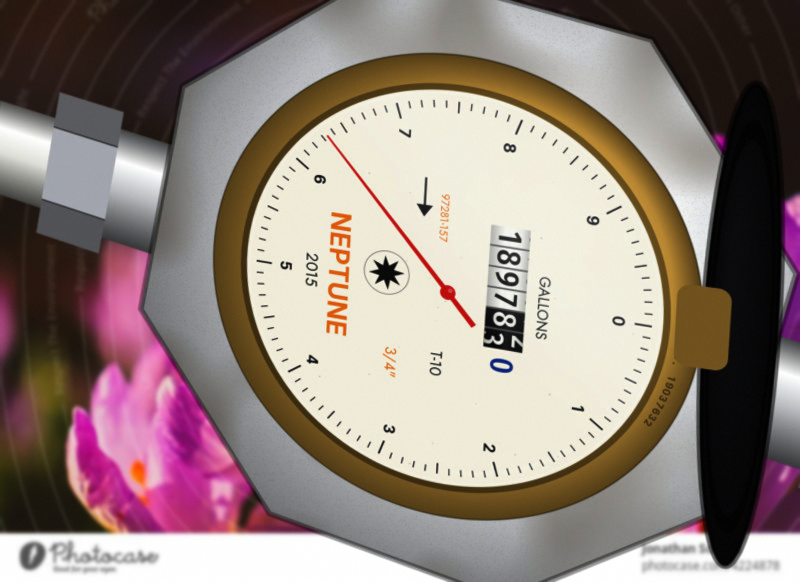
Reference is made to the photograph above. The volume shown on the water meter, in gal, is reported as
1897826.3 gal
